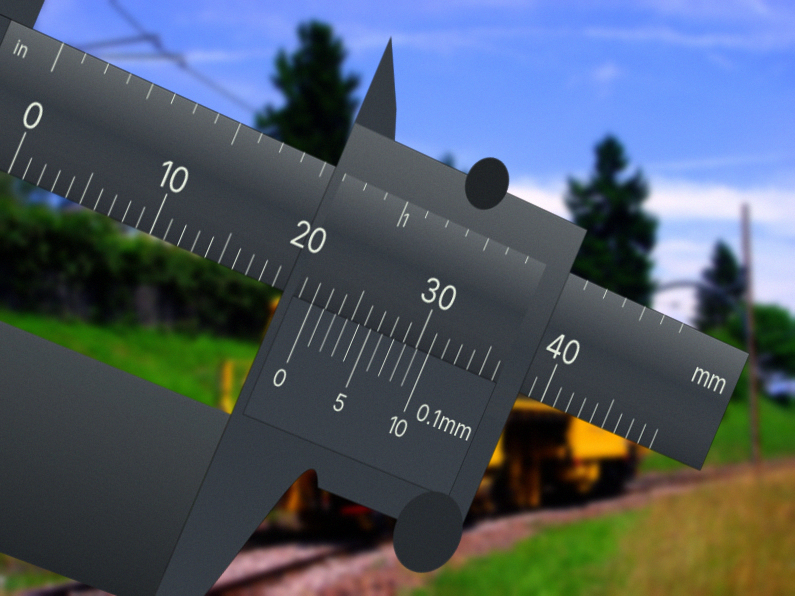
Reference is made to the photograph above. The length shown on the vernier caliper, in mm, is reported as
22.0 mm
